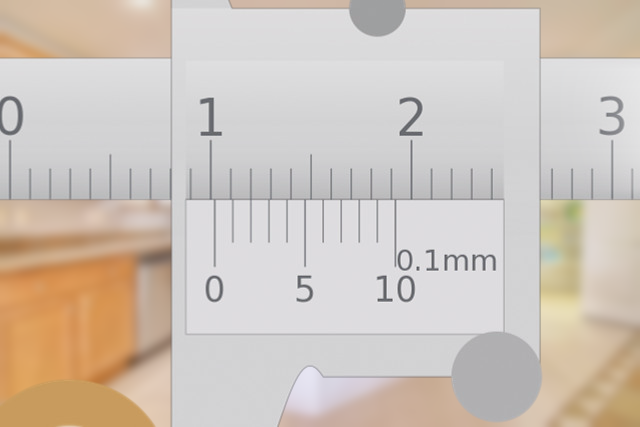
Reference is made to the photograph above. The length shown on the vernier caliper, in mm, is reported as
10.2 mm
